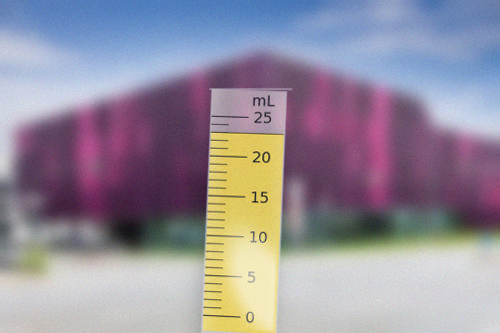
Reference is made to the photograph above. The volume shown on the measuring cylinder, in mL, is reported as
23 mL
